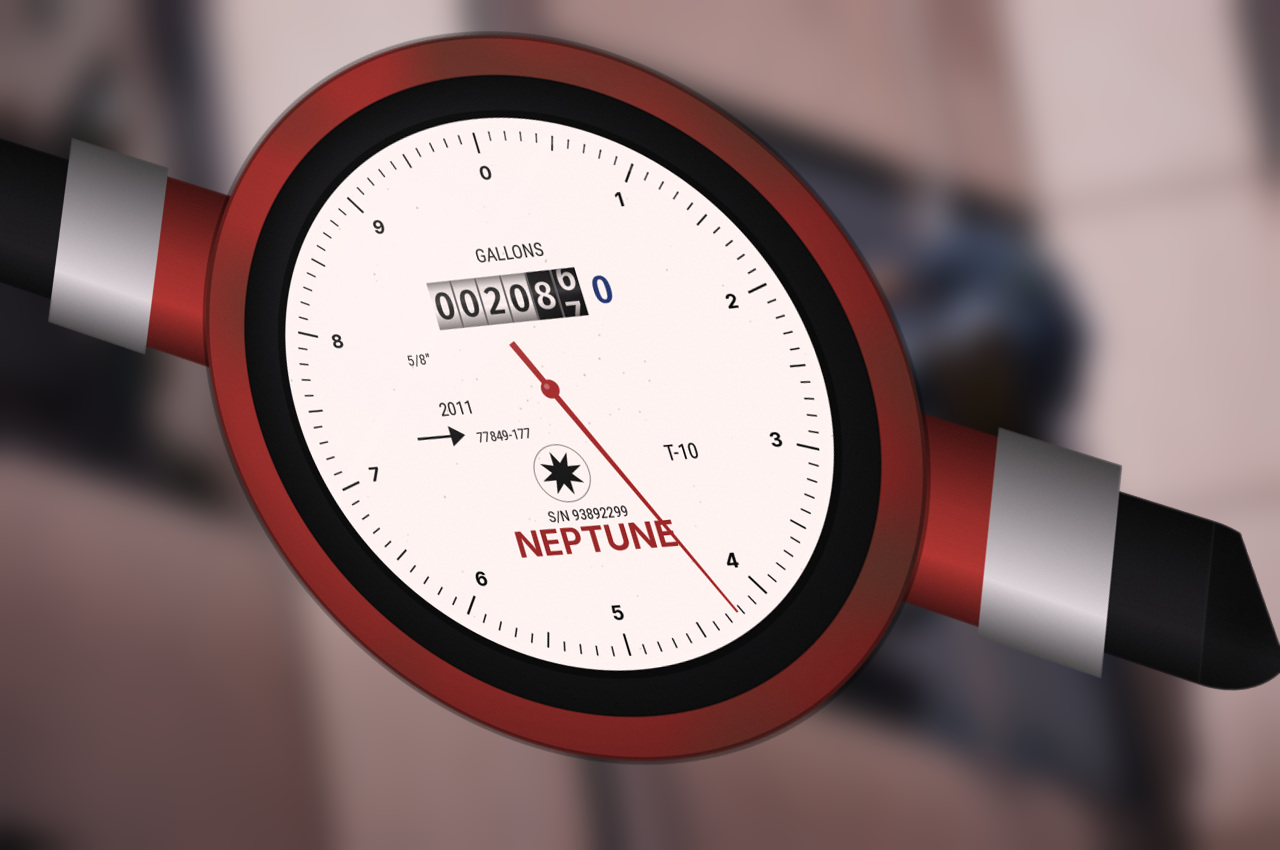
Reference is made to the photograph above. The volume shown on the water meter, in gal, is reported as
20864.2 gal
